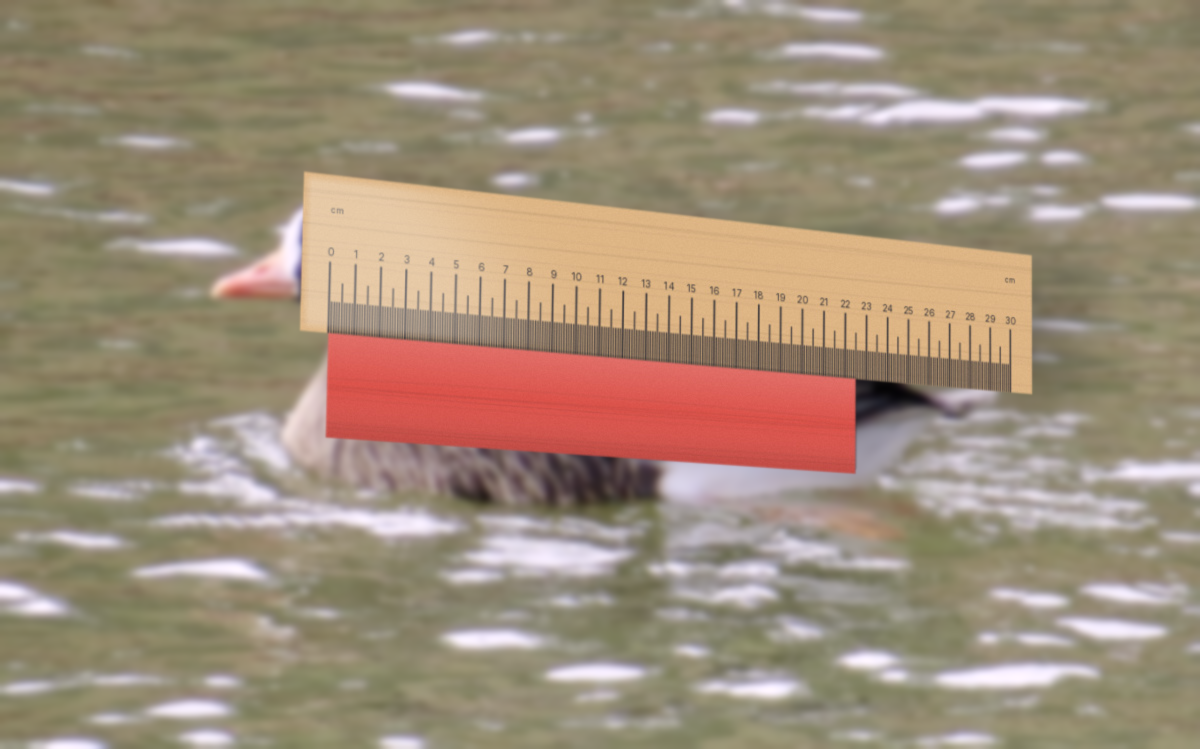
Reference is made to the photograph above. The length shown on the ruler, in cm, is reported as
22.5 cm
